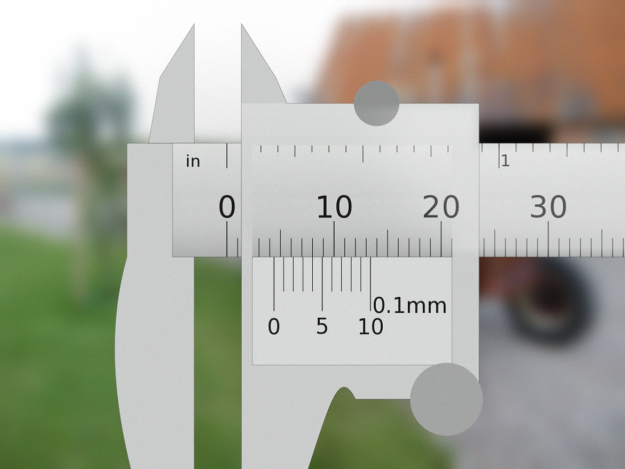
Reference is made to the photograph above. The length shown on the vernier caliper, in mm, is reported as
4.4 mm
